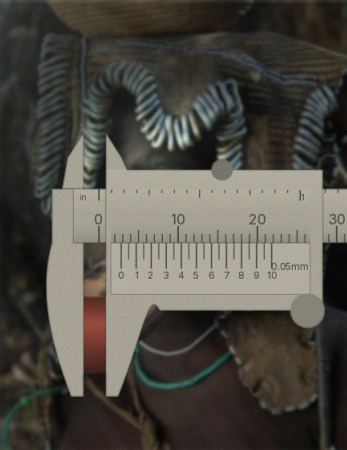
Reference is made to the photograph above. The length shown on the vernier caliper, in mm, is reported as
2.8 mm
